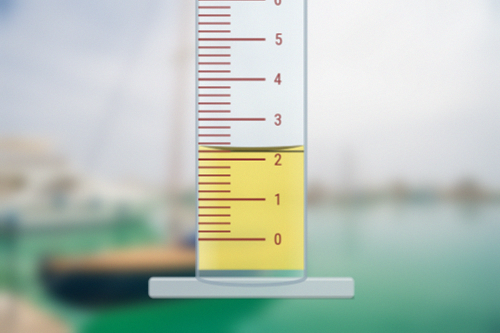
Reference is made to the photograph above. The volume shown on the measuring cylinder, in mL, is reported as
2.2 mL
